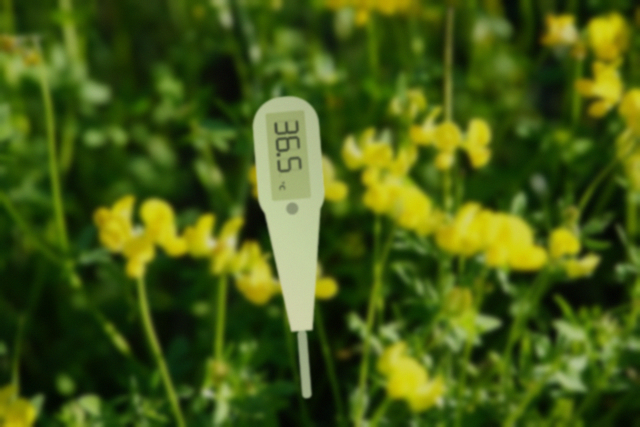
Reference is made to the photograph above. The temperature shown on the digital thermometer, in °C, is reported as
36.5 °C
